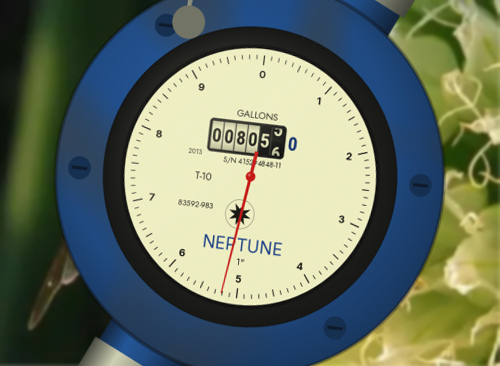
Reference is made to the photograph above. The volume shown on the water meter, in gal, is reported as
80555.2 gal
